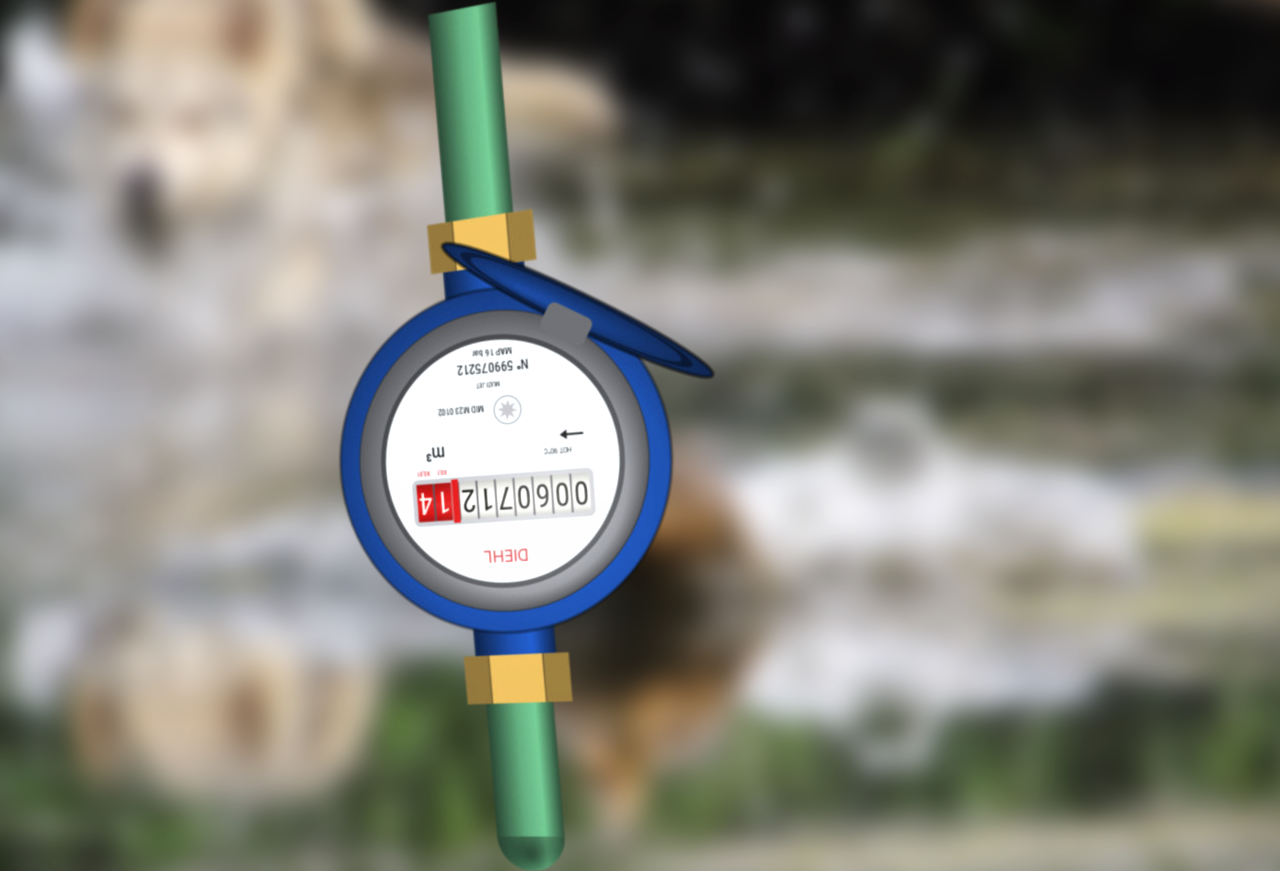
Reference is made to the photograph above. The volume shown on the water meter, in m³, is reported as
60712.14 m³
